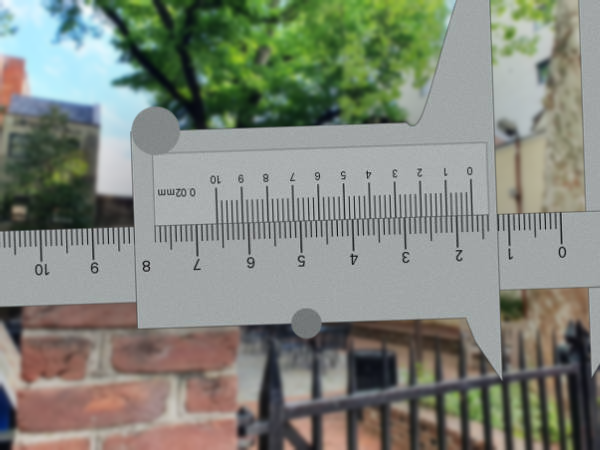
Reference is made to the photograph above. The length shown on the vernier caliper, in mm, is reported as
17.0 mm
